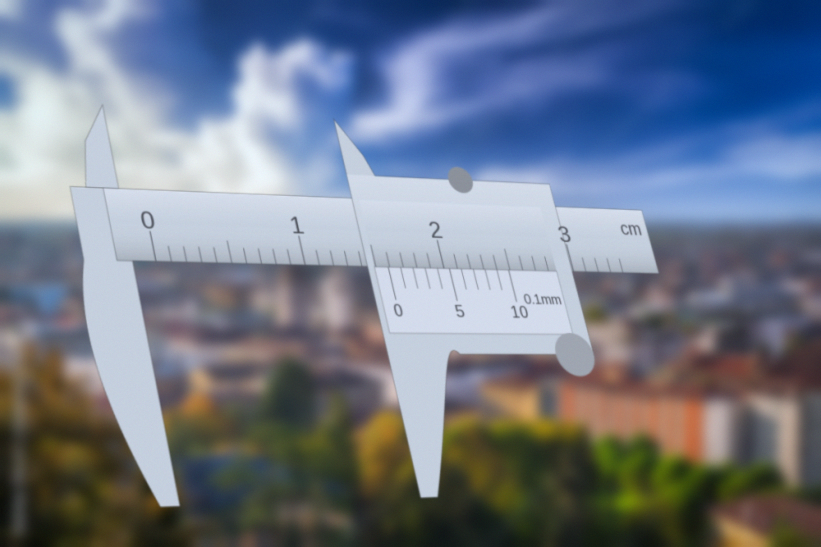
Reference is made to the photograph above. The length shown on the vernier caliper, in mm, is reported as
15.9 mm
